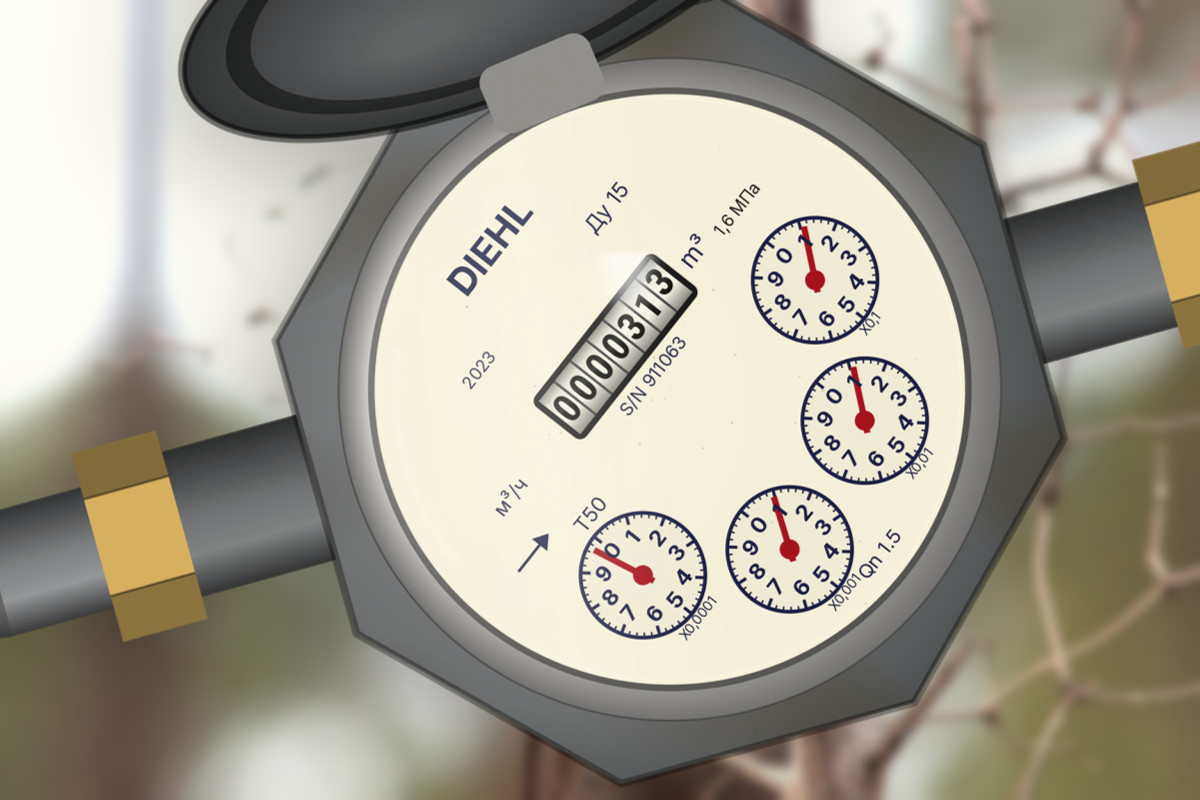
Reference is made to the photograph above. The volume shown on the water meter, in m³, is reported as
313.1109 m³
